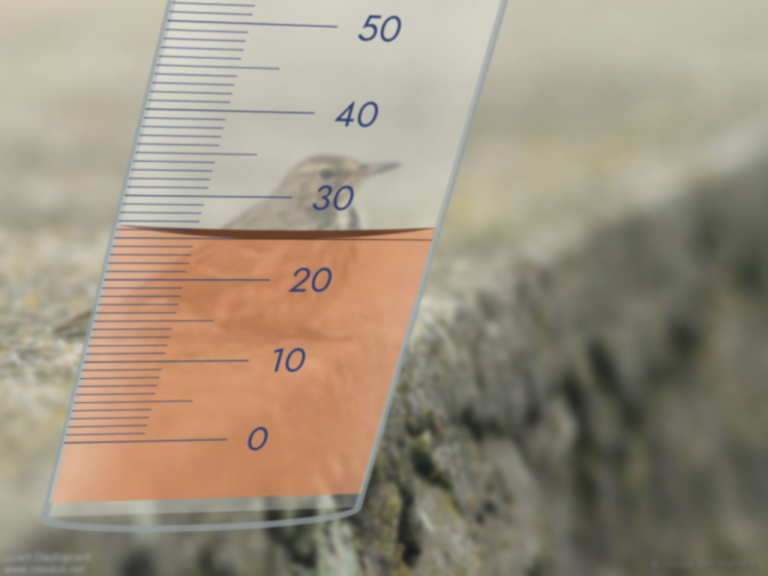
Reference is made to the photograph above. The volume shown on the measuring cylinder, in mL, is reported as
25 mL
